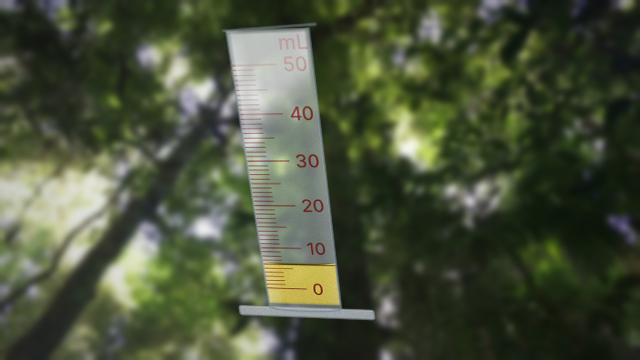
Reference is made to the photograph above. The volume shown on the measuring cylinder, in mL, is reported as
6 mL
